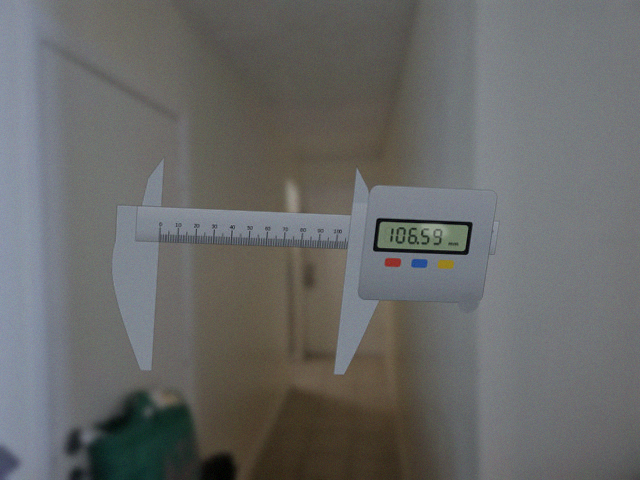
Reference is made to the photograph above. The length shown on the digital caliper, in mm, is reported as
106.59 mm
